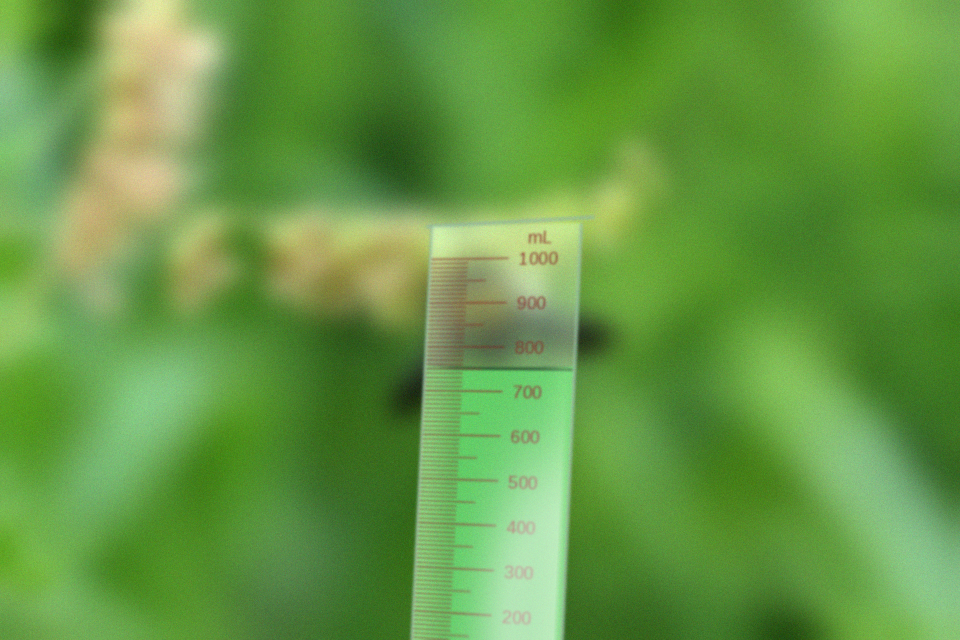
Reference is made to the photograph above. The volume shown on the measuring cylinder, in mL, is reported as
750 mL
